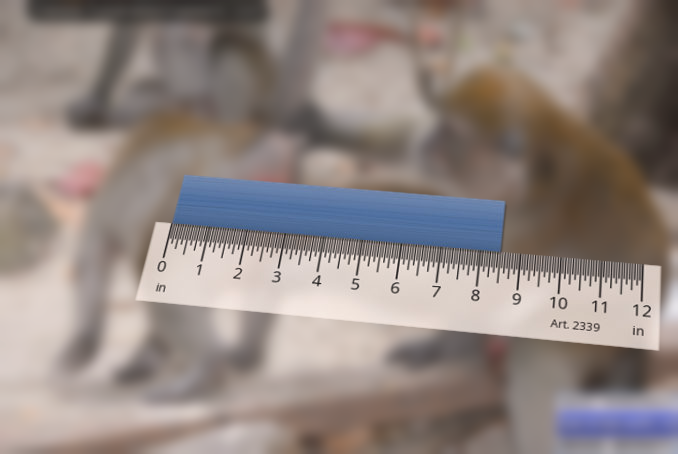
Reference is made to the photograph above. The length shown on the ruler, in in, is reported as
8.5 in
